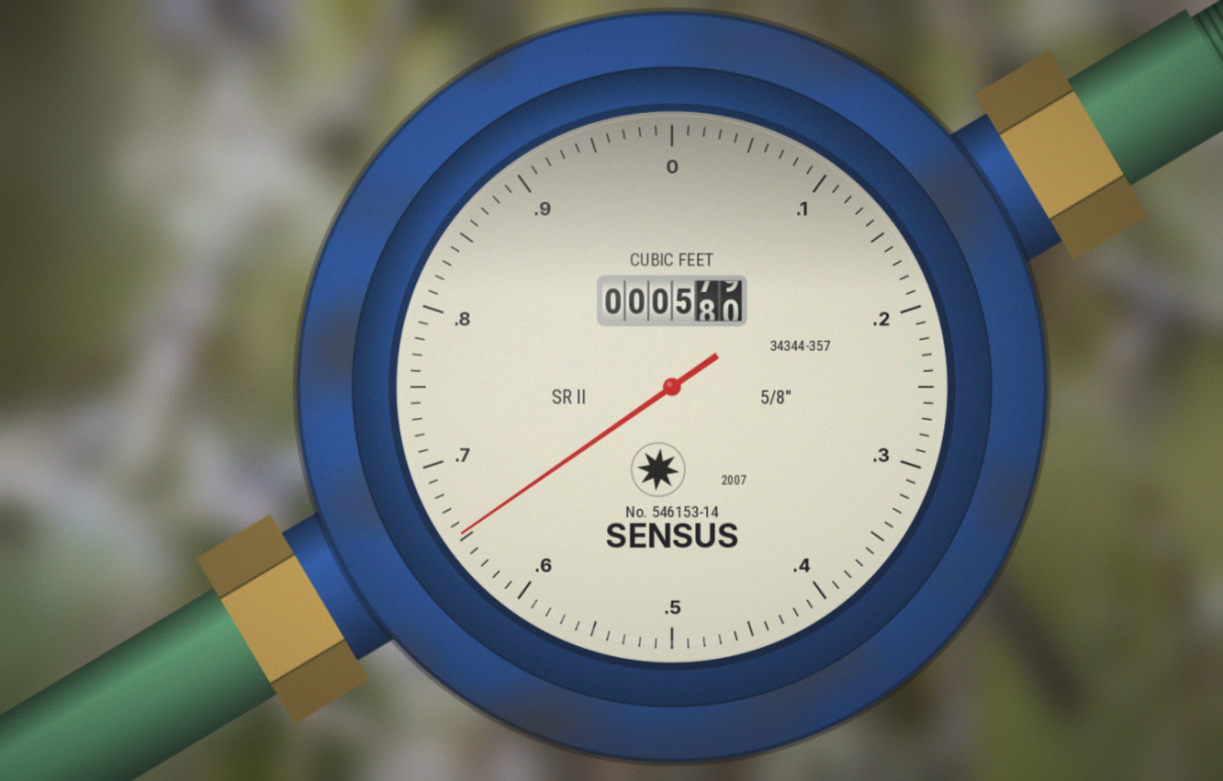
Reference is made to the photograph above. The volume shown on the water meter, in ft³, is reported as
579.65 ft³
